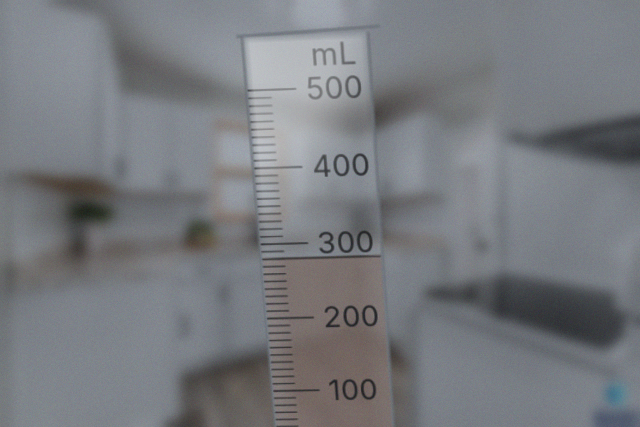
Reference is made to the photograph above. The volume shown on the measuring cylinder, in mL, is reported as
280 mL
